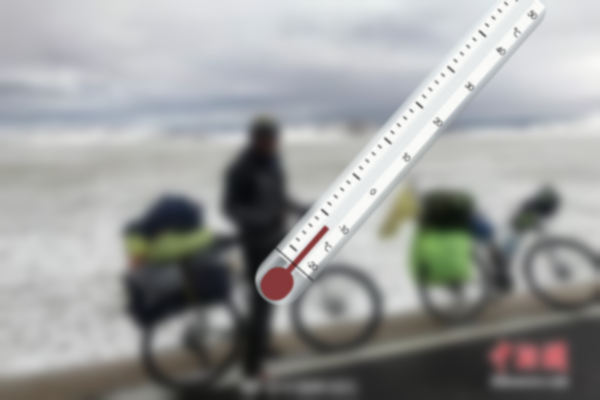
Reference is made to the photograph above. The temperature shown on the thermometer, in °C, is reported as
-12 °C
